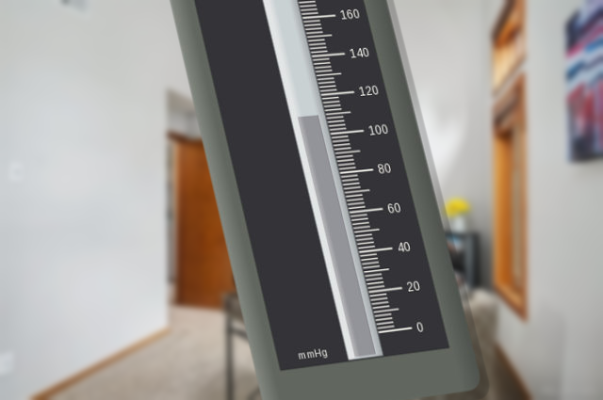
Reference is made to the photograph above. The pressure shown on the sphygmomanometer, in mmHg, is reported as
110 mmHg
